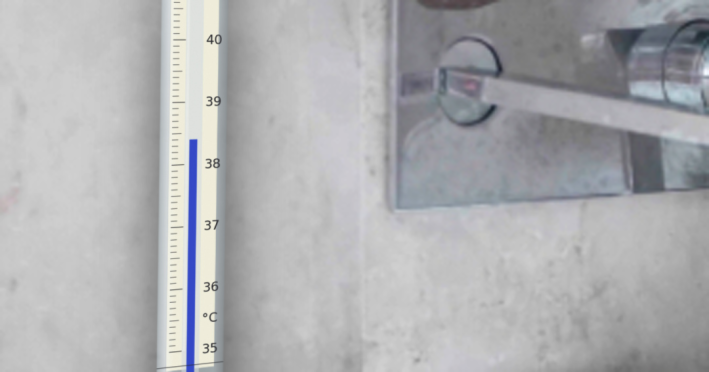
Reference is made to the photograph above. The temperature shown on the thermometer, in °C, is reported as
38.4 °C
